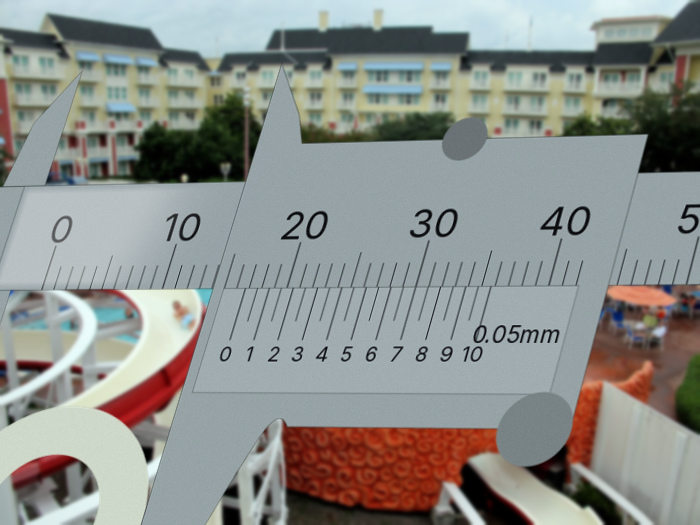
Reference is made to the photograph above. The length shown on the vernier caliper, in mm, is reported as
16.7 mm
